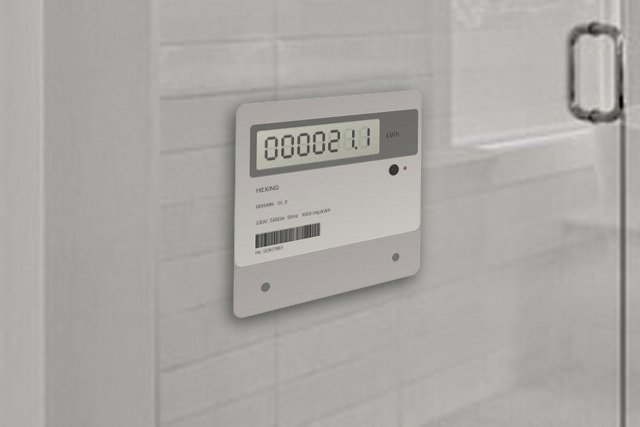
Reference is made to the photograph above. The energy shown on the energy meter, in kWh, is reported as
21.1 kWh
